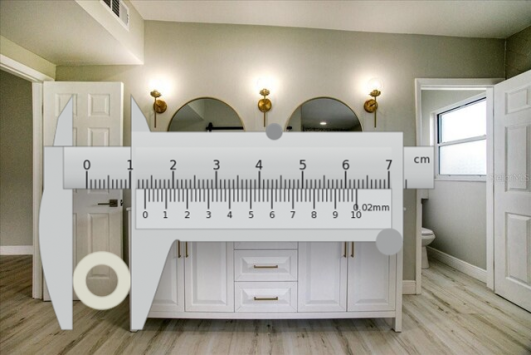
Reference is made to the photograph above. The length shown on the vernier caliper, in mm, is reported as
13.5 mm
